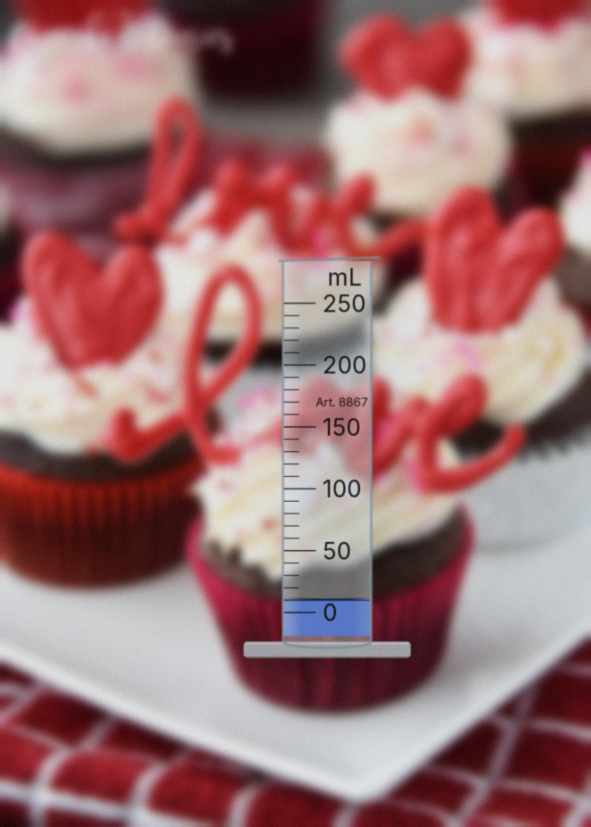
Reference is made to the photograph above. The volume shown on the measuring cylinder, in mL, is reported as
10 mL
